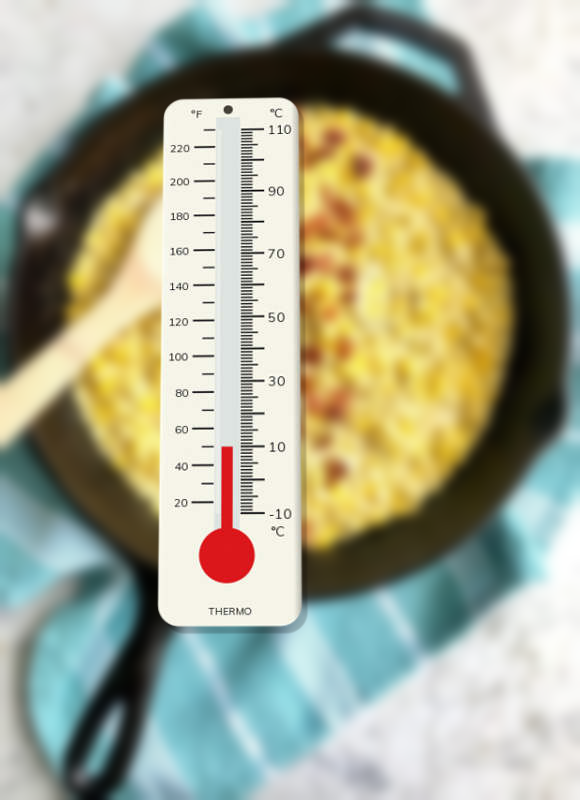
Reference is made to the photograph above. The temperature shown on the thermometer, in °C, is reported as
10 °C
